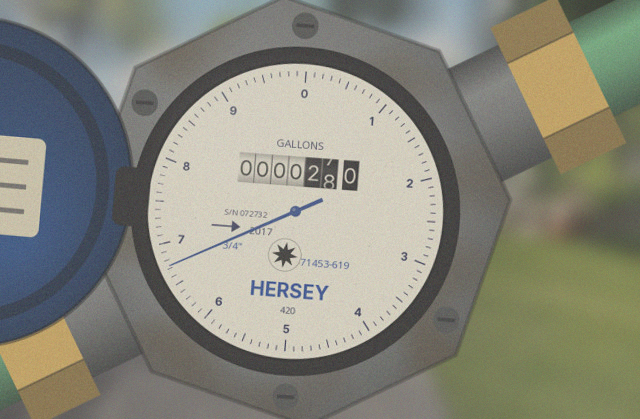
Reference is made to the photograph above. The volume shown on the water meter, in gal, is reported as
276.7 gal
